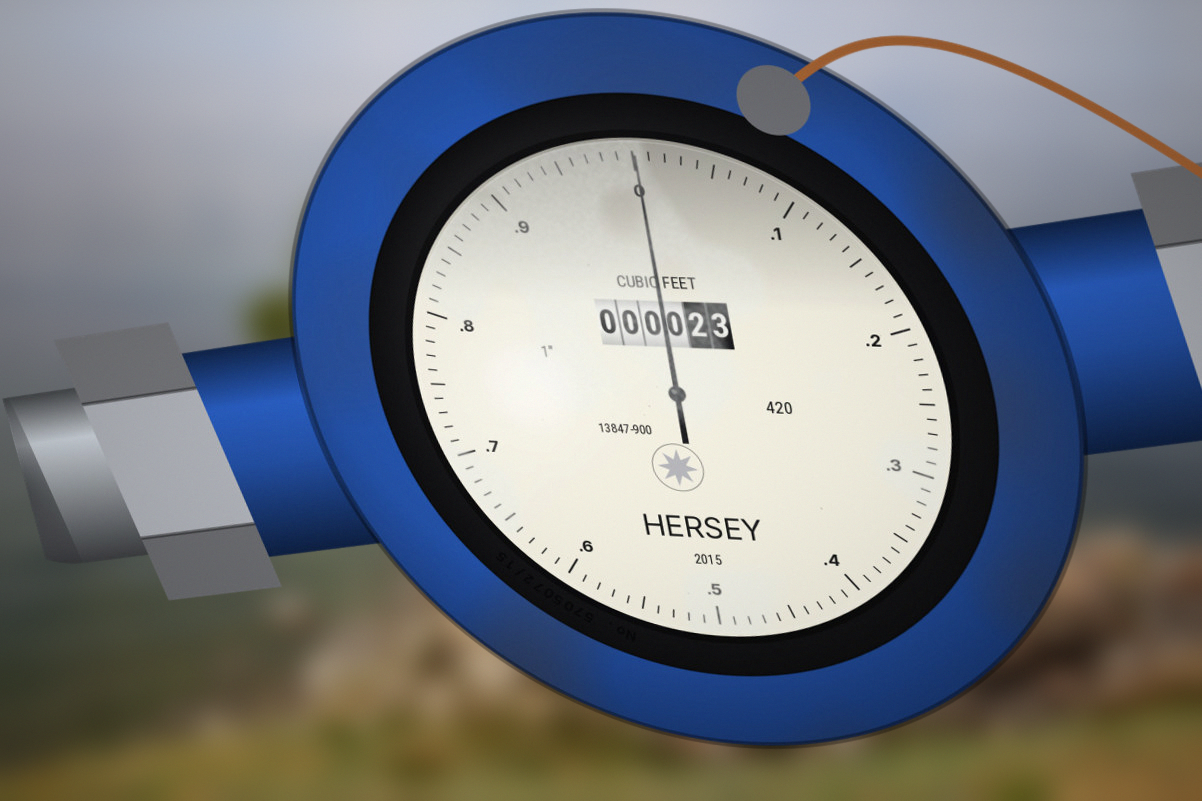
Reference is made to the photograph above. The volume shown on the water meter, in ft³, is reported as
23.00 ft³
